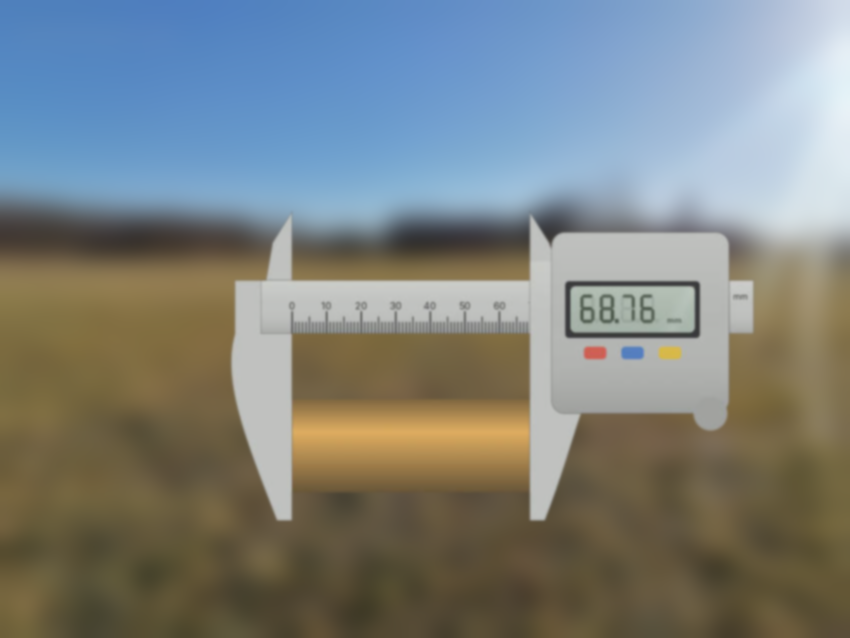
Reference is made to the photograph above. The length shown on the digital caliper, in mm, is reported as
68.76 mm
